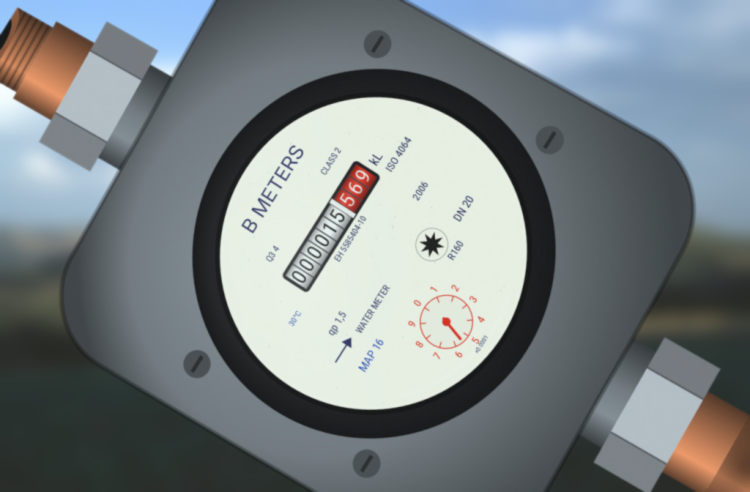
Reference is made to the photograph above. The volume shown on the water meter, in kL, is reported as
15.5695 kL
